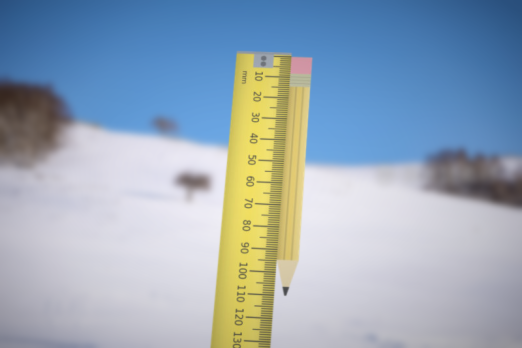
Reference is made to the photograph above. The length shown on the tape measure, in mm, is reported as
110 mm
